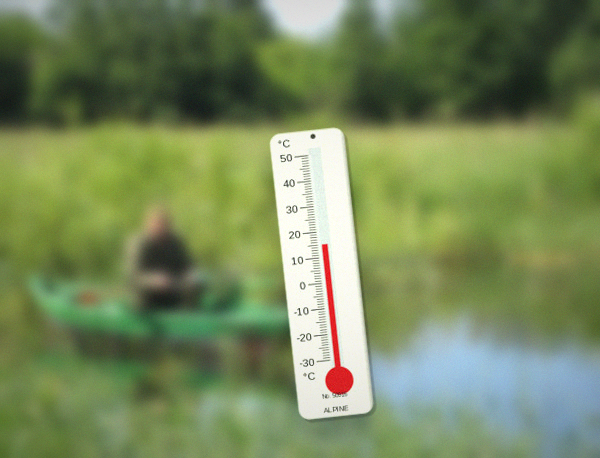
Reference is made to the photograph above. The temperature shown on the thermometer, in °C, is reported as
15 °C
